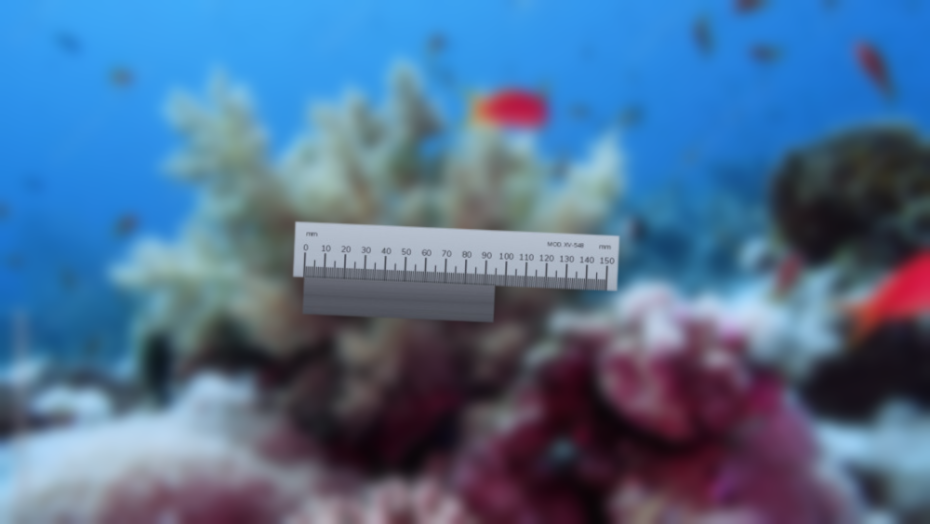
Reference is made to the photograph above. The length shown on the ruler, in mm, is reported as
95 mm
